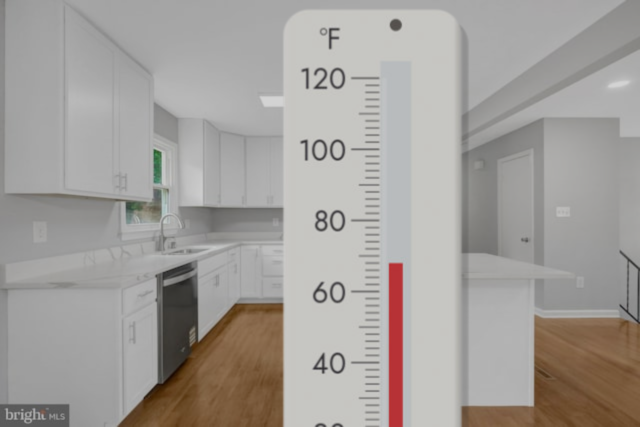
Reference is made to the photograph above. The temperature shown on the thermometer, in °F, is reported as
68 °F
